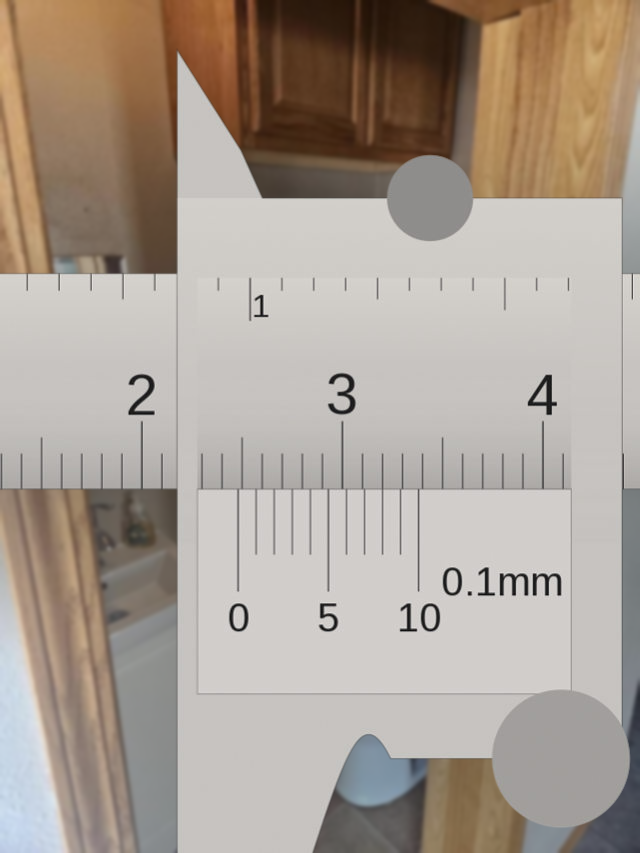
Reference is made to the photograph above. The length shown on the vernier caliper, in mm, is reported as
24.8 mm
